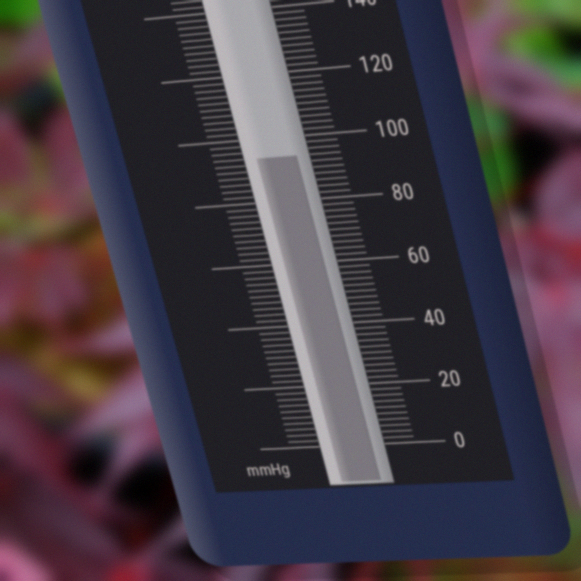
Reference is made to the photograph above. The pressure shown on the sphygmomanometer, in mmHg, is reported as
94 mmHg
